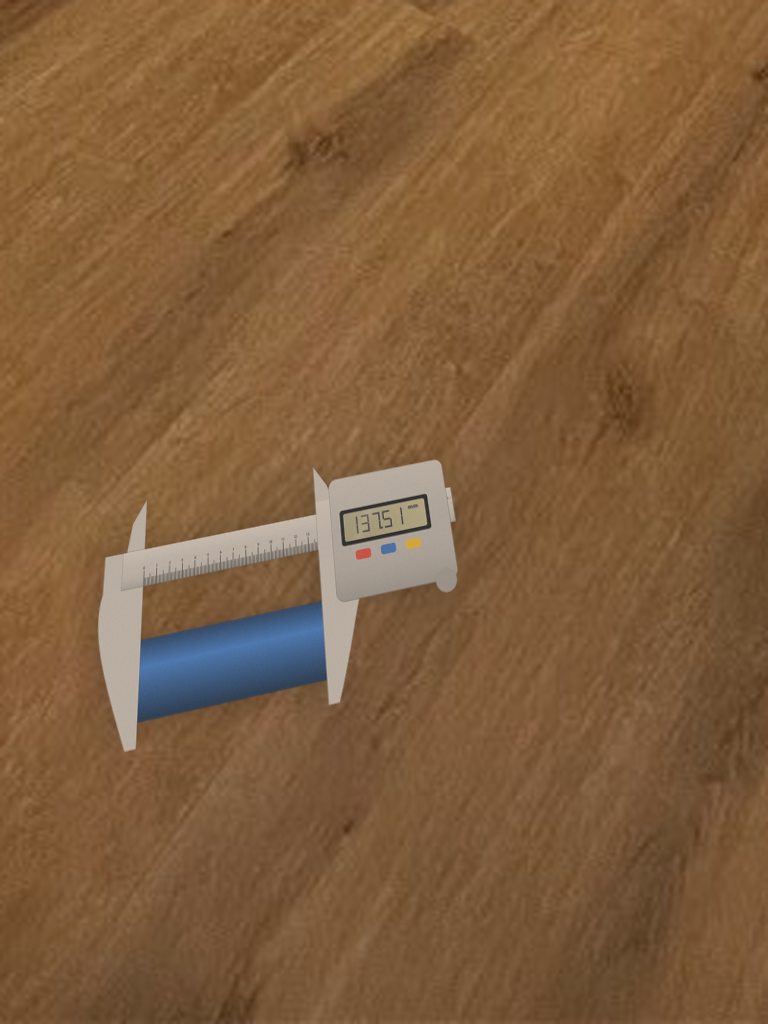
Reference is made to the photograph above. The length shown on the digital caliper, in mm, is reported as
137.51 mm
